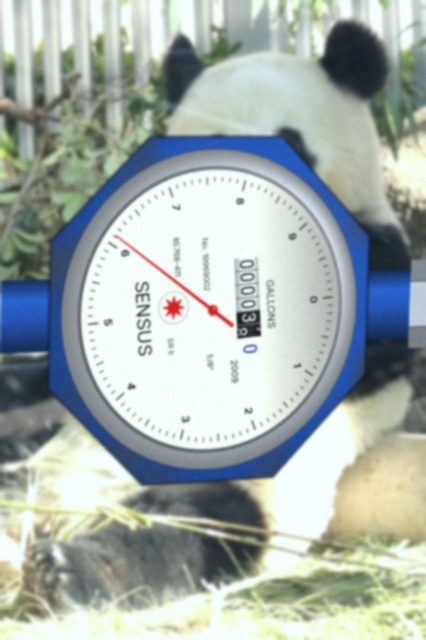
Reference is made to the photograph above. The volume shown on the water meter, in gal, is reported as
376.1 gal
